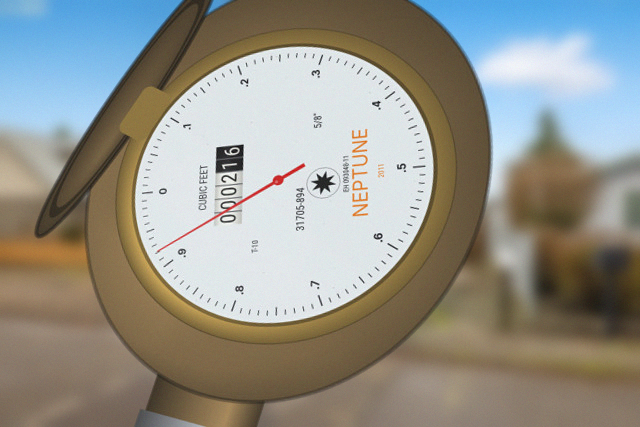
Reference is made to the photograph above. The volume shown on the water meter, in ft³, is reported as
215.92 ft³
